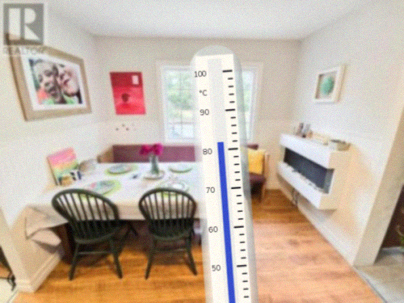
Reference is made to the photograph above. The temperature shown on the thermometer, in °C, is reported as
82 °C
